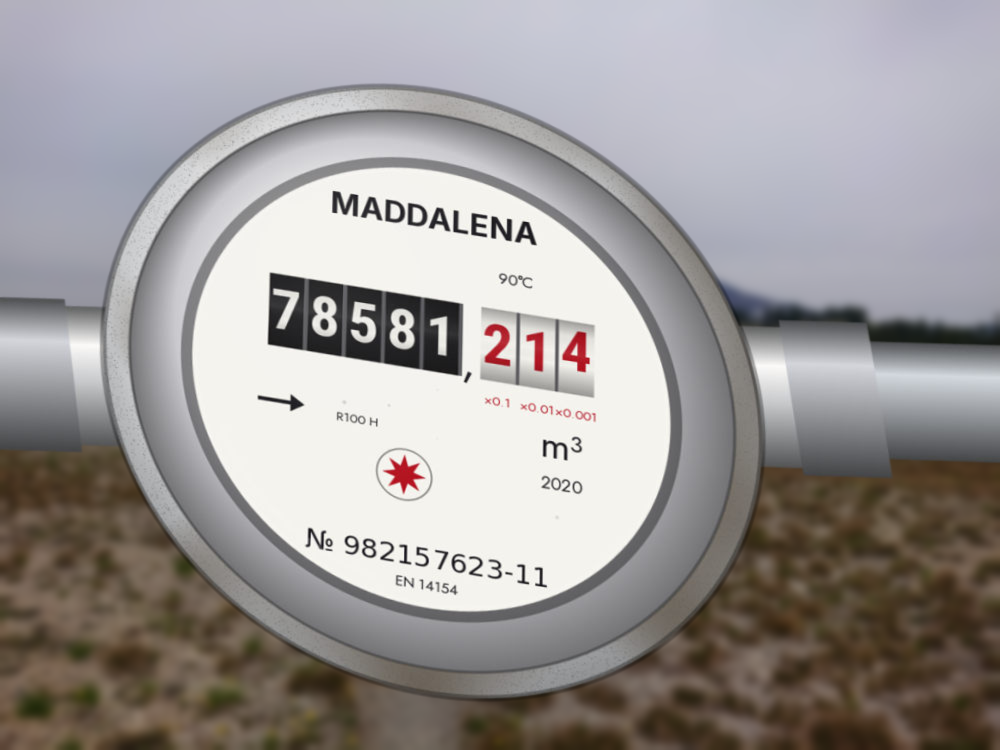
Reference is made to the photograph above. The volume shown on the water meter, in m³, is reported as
78581.214 m³
